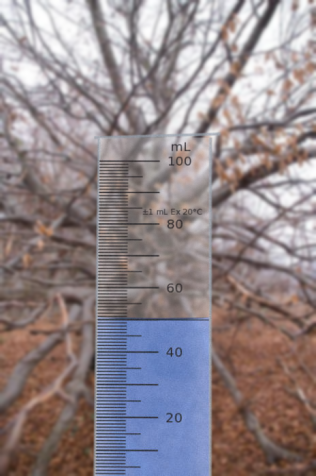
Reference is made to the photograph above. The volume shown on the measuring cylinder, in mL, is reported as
50 mL
